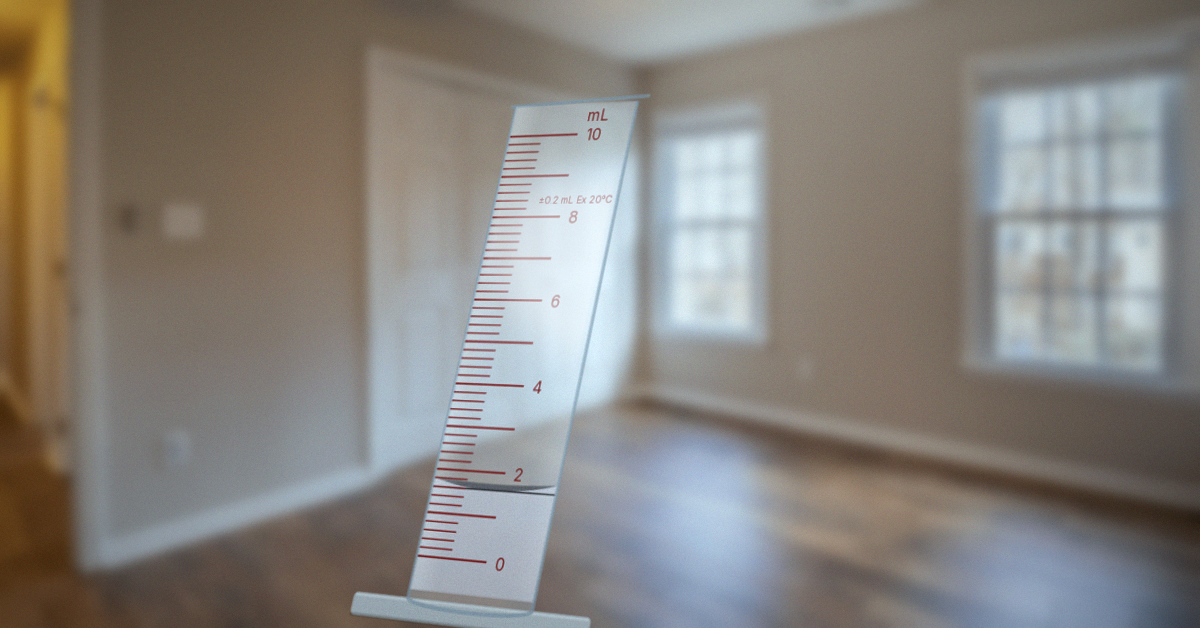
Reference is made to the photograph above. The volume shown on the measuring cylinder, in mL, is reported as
1.6 mL
